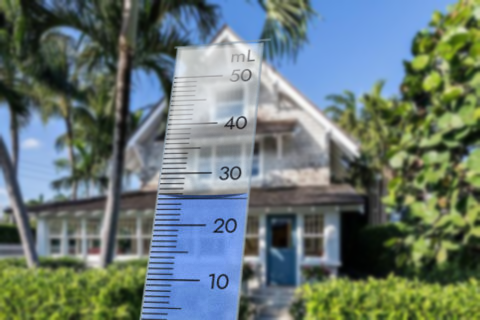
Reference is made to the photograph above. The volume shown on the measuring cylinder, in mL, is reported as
25 mL
